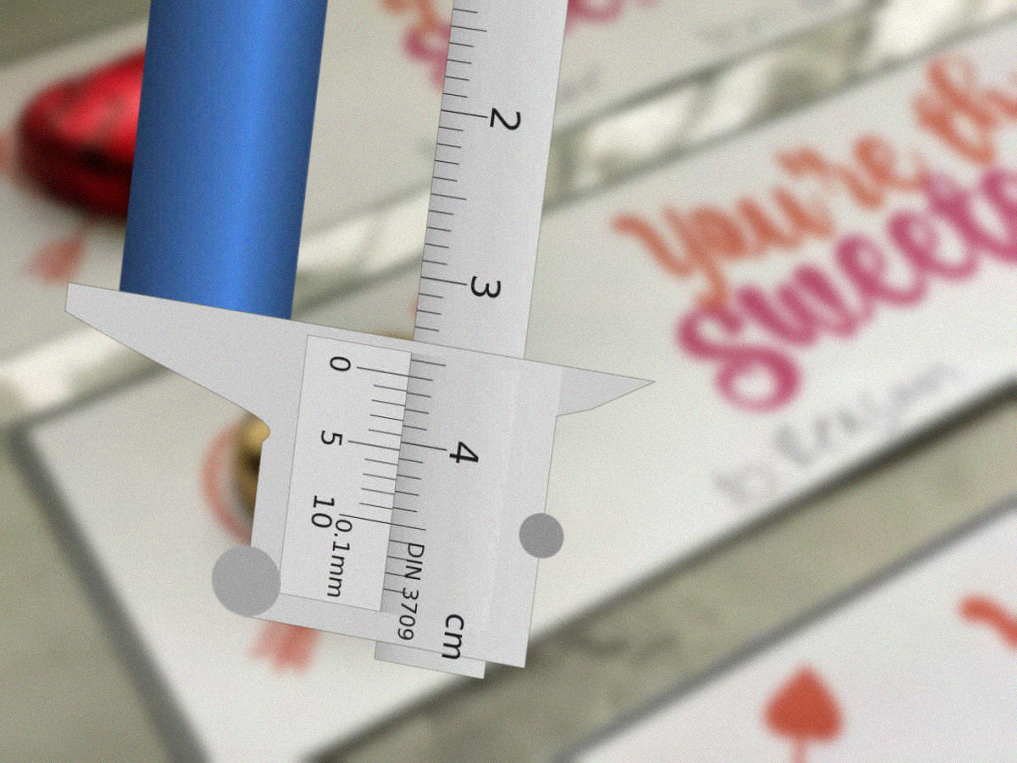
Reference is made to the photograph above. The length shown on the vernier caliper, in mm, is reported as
36.0 mm
